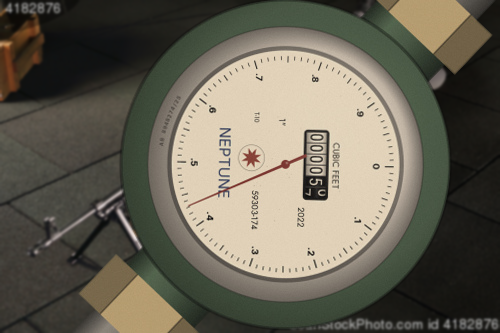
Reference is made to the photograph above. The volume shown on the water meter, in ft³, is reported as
56.43 ft³
